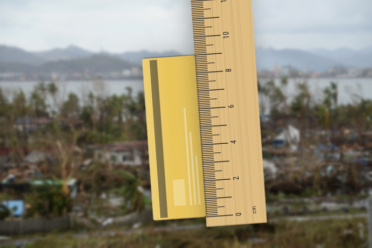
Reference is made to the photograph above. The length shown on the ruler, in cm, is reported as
9 cm
